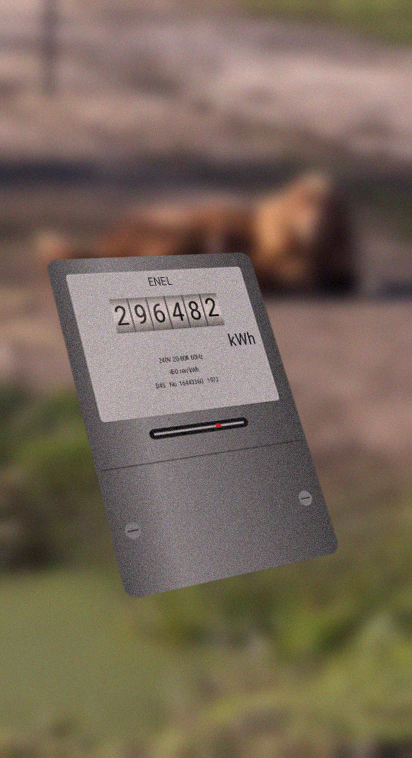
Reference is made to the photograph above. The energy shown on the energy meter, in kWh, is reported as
296482 kWh
